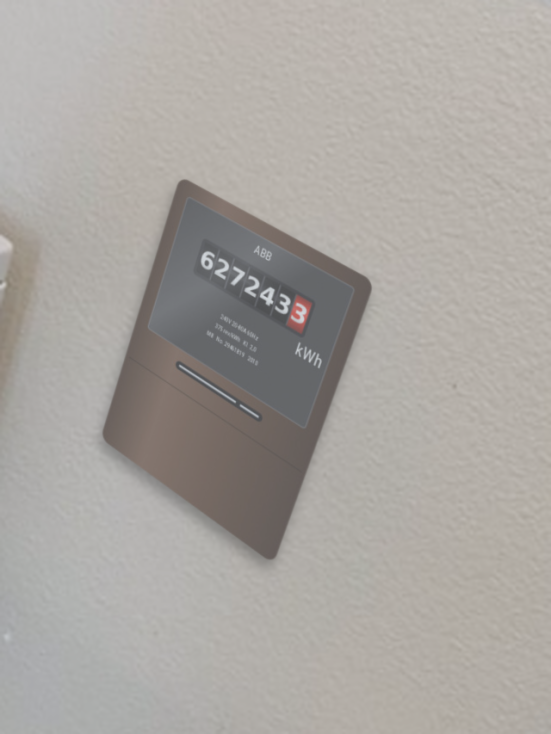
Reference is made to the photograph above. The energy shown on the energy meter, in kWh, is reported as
627243.3 kWh
